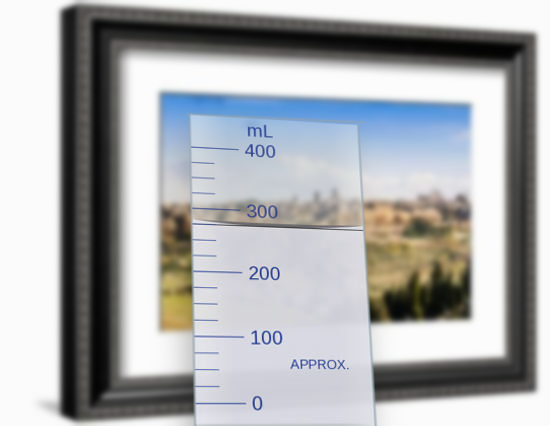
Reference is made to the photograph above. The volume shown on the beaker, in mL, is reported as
275 mL
